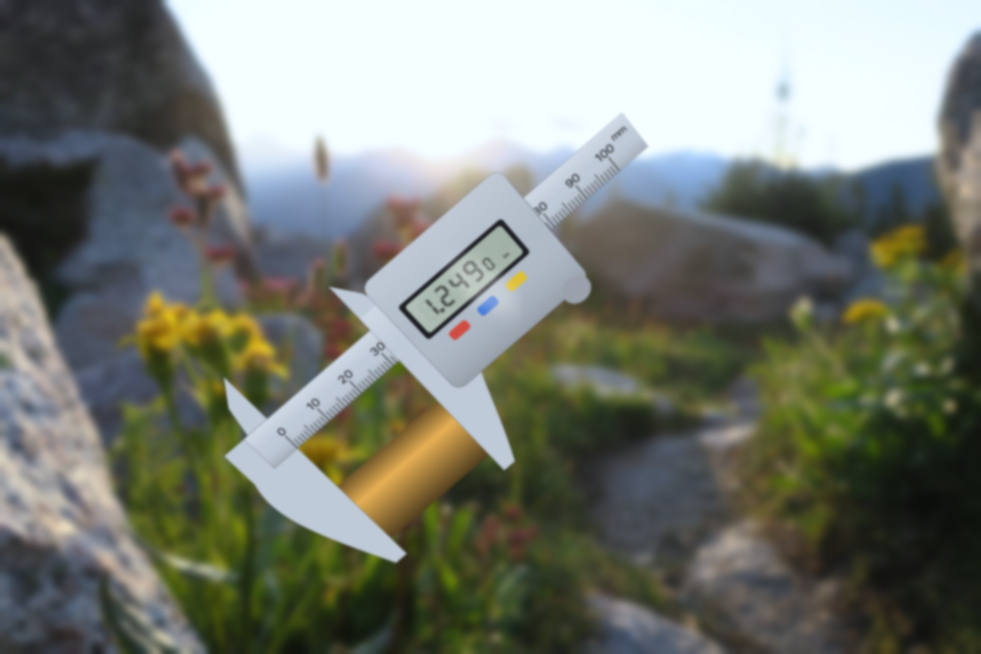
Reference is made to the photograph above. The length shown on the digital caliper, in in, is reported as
1.2490 in
